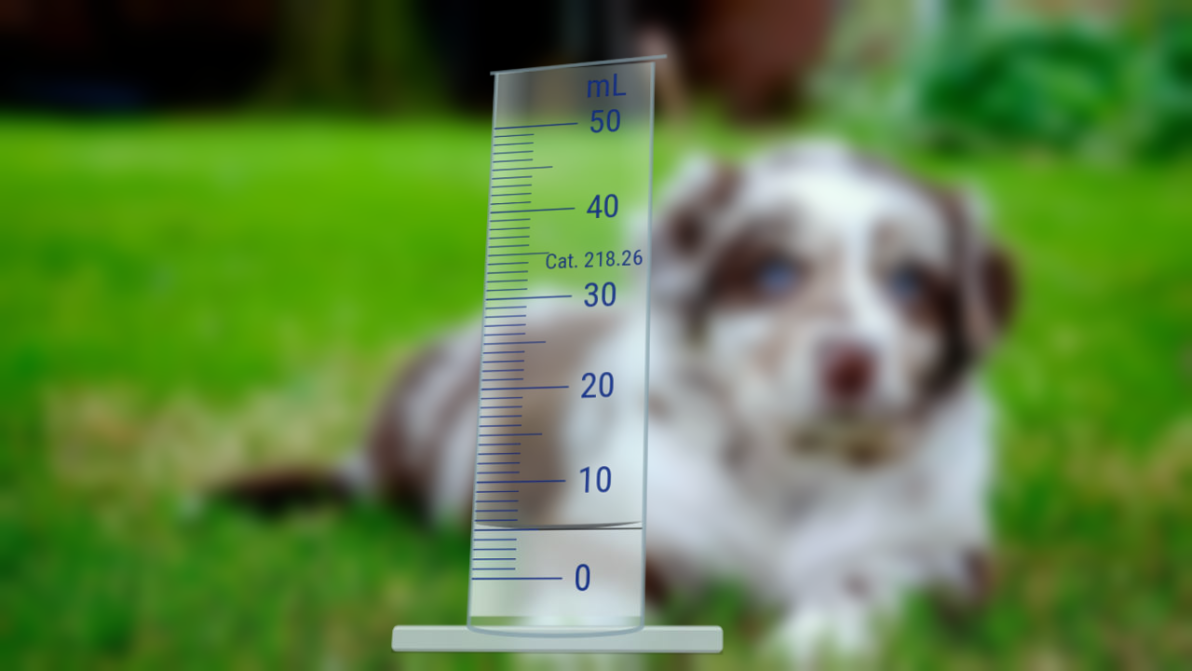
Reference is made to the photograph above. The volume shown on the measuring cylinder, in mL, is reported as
5 mL
